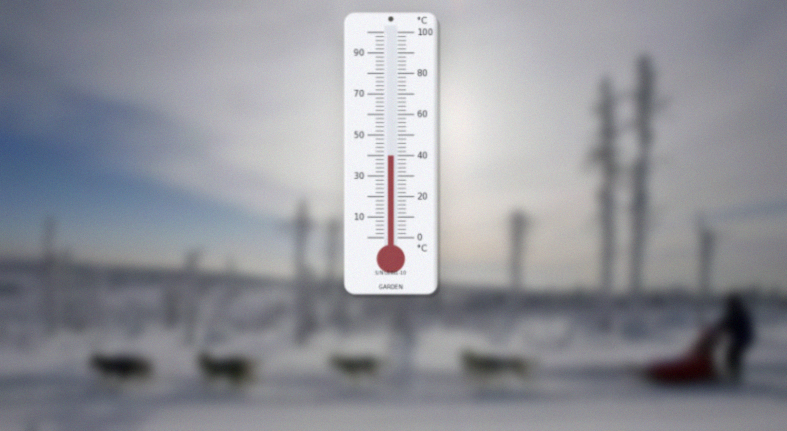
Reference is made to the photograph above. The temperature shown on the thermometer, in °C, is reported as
40 °C
